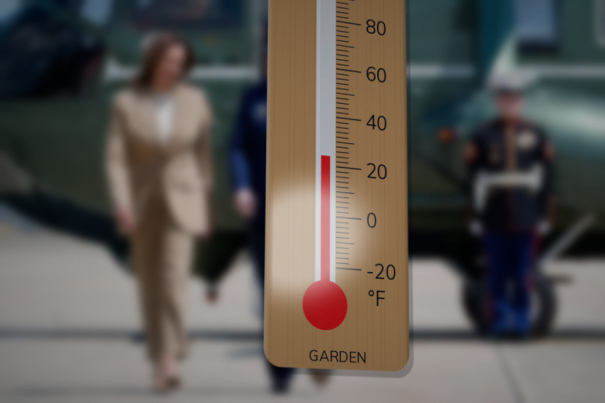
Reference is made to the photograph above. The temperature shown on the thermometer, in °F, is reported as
24 °F
